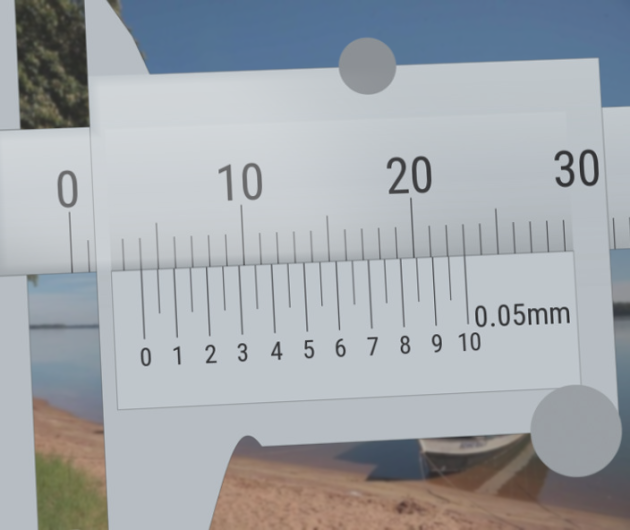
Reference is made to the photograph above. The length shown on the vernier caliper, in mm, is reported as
4.0 mm
